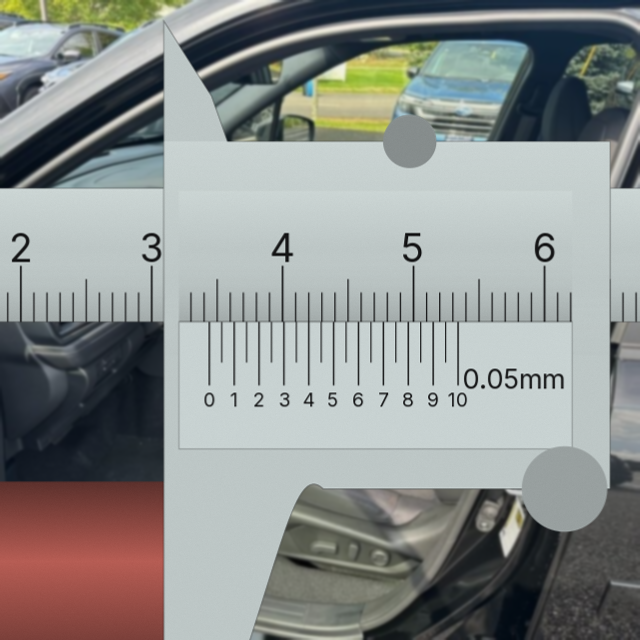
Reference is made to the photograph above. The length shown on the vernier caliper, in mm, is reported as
34.4 mm
